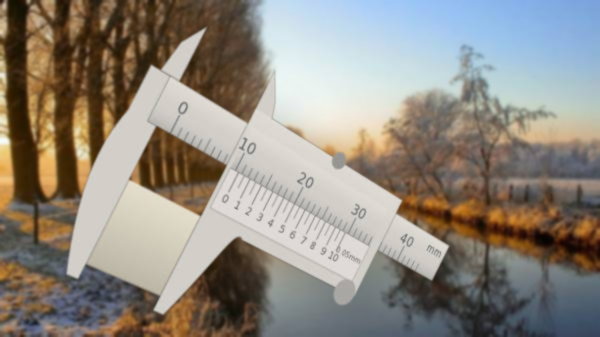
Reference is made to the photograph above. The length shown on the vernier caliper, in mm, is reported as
10.5 mm
